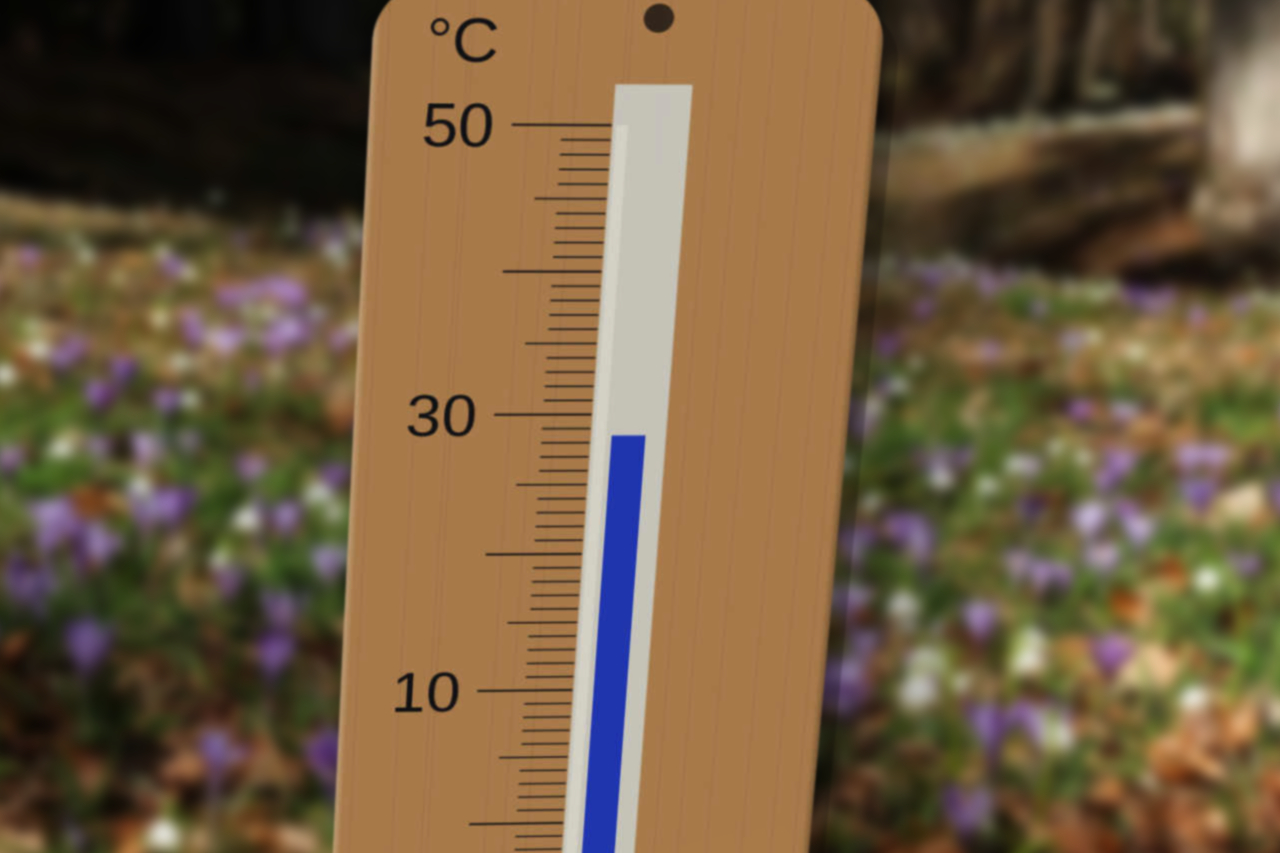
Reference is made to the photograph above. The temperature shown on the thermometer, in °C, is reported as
28.5 °C
